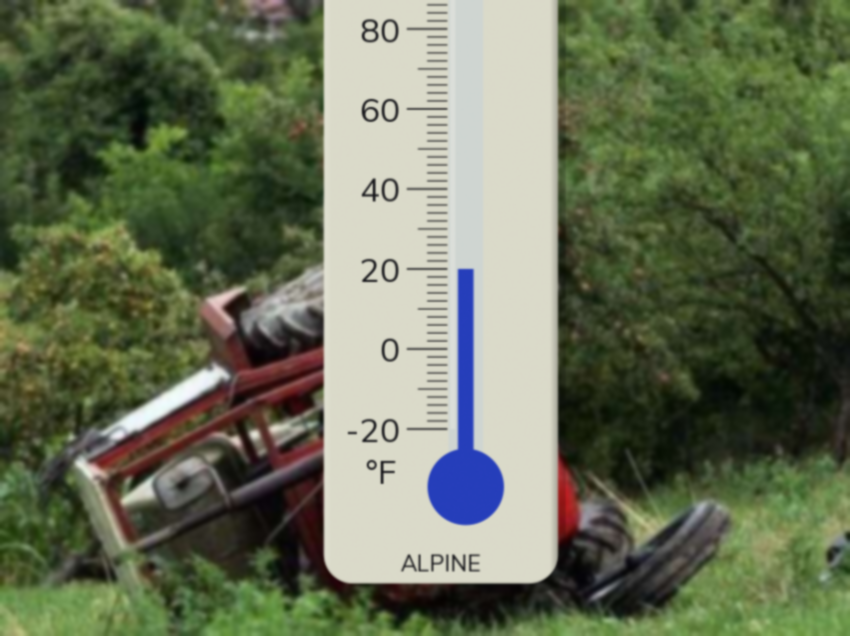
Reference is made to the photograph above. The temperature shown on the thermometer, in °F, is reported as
20 °F
